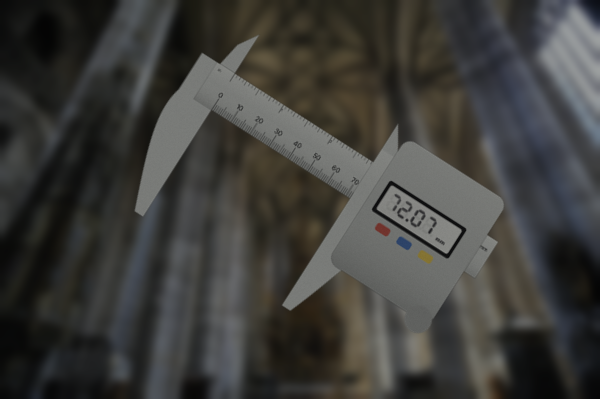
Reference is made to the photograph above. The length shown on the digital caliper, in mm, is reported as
72.07 mm
